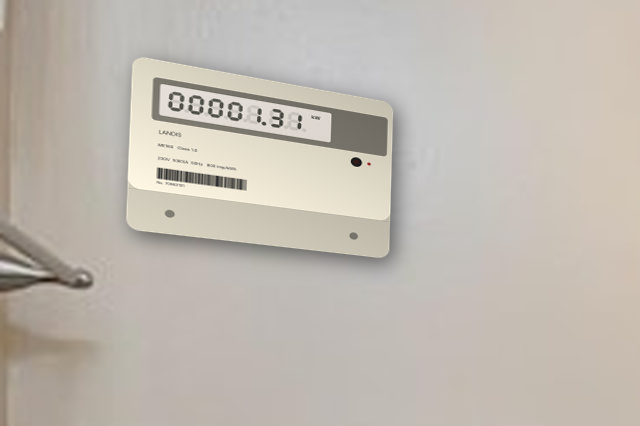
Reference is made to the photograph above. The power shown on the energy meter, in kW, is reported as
1.31 kW
